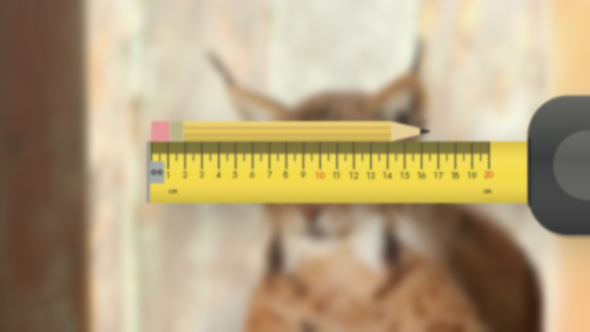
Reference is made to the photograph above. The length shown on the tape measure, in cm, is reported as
16.5 cm
